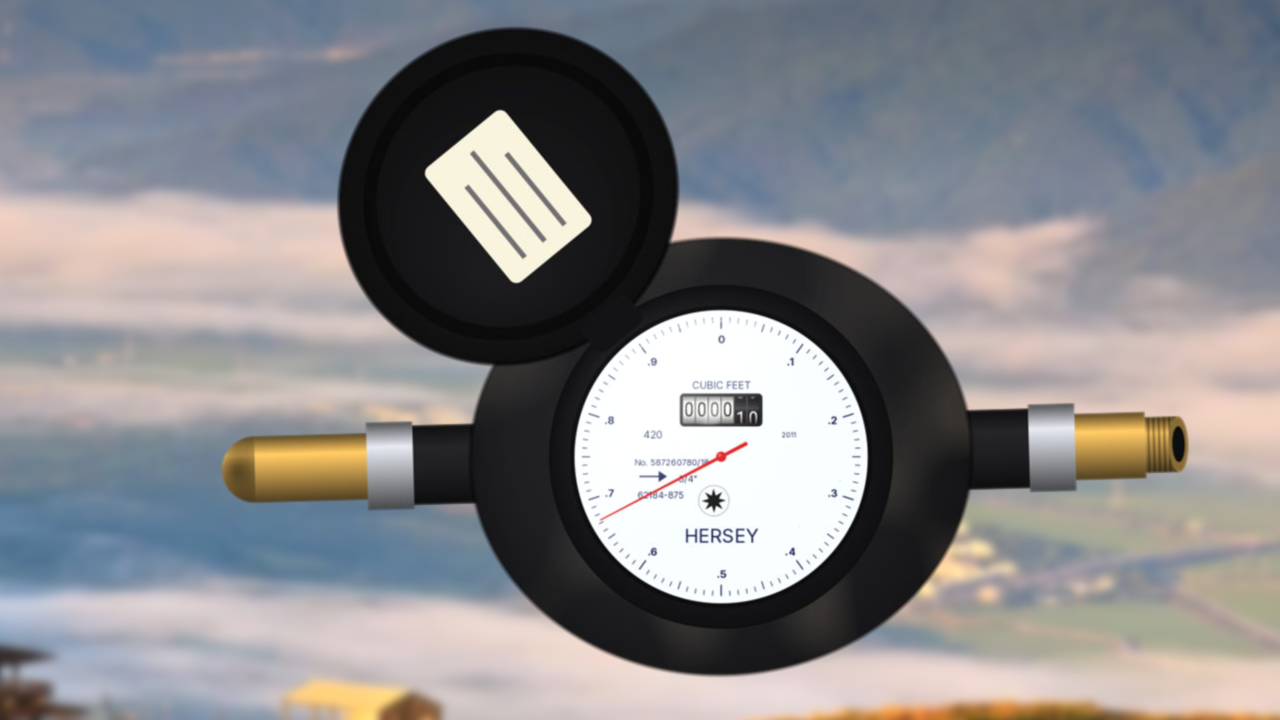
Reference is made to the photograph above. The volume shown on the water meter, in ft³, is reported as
9.67 ft³
